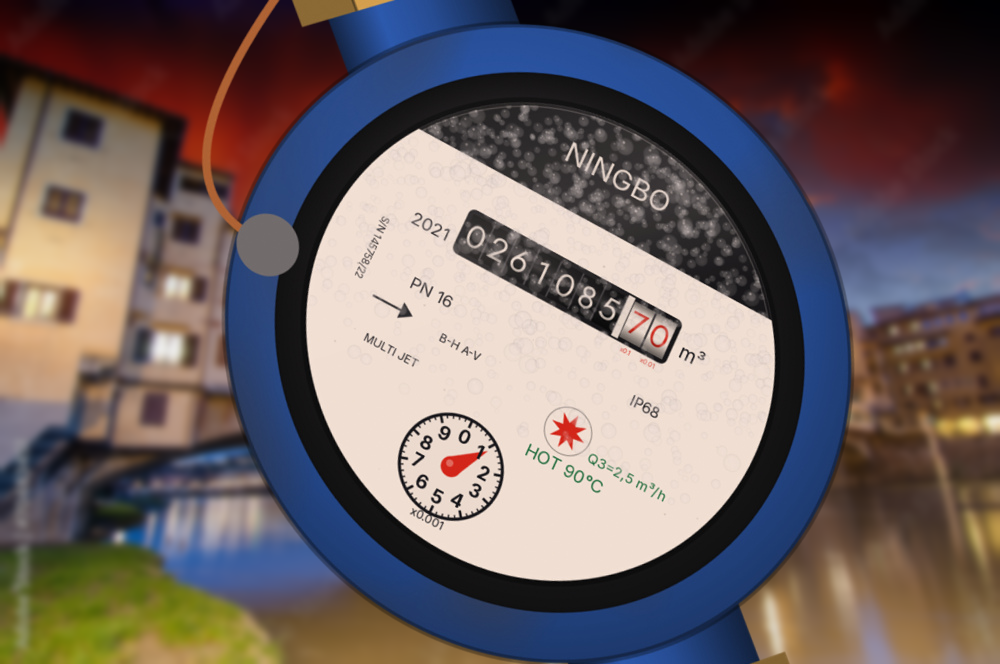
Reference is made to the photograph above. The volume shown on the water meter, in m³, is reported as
261085.701 m³
